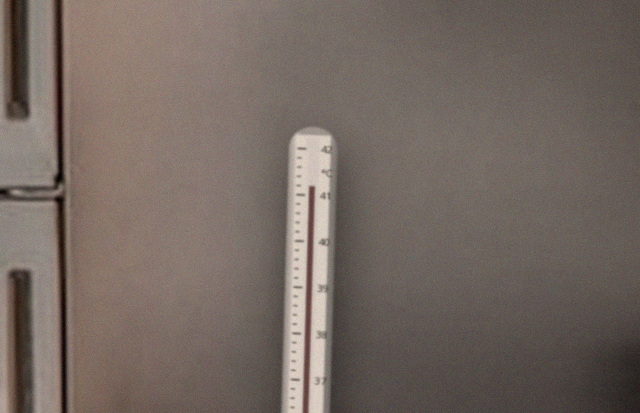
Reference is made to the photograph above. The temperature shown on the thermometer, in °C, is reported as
41.2 °C
